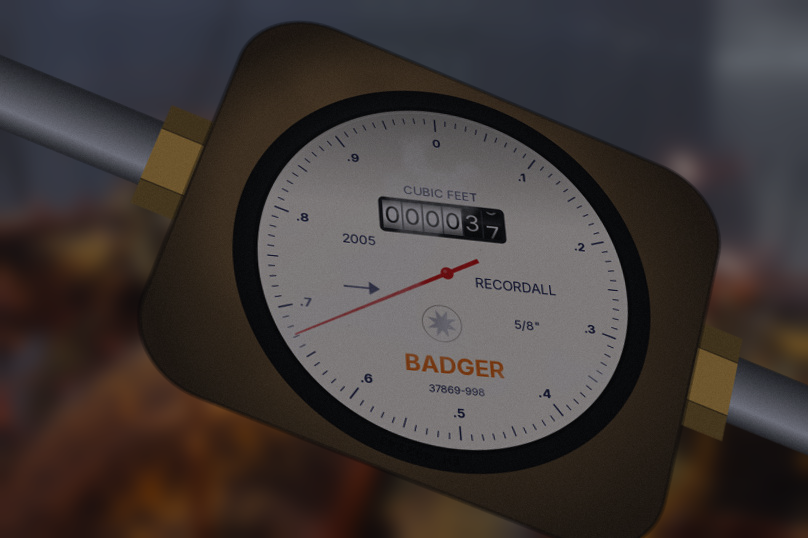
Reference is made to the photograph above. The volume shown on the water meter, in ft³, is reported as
36.67 ft³
